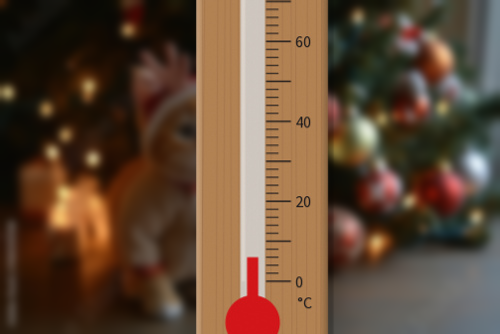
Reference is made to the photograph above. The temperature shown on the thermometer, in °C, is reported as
6 °C
